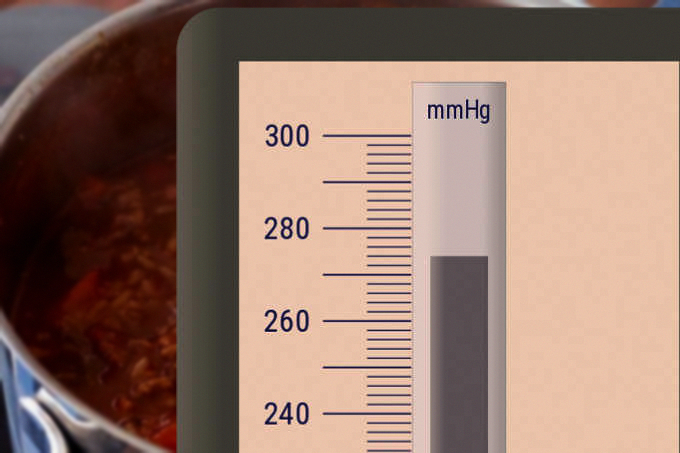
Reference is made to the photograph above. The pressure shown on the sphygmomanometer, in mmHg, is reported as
274 mmHg
